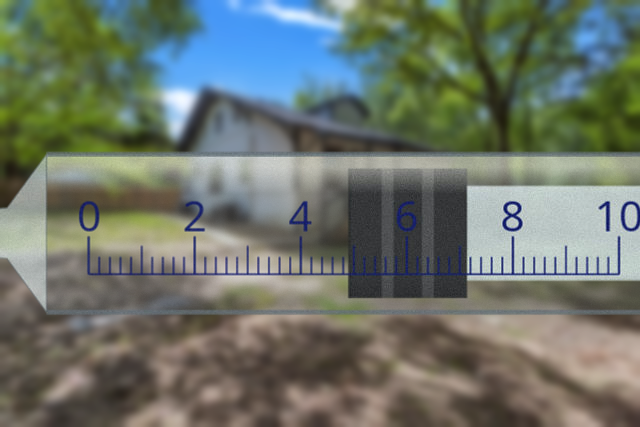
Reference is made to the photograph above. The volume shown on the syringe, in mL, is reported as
4.9 mL
